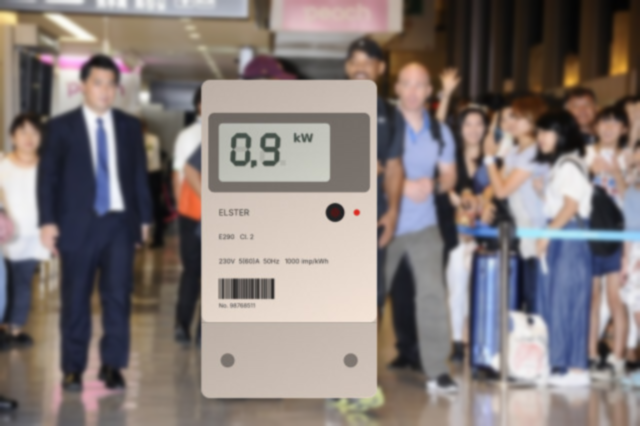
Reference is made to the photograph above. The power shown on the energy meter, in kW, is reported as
0.9 kW
